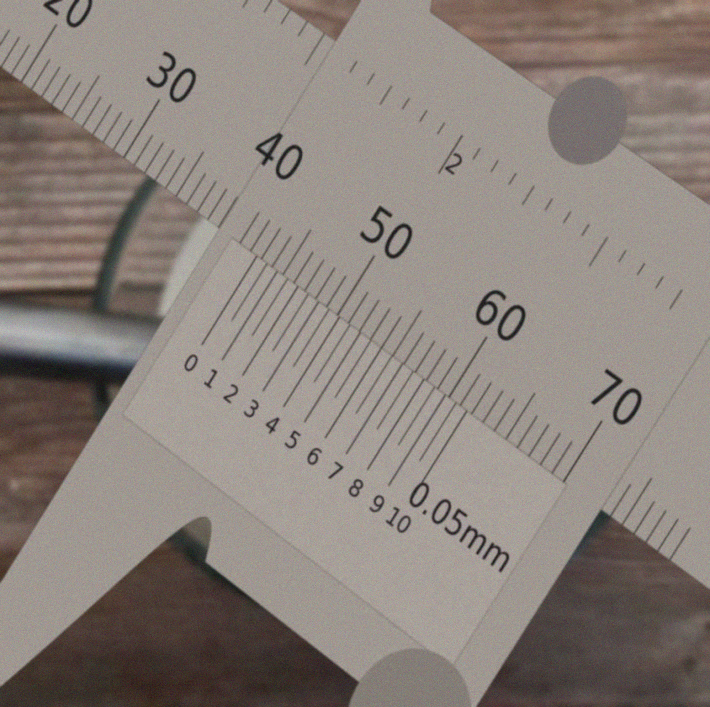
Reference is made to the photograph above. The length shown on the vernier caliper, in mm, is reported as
42.6 mm
